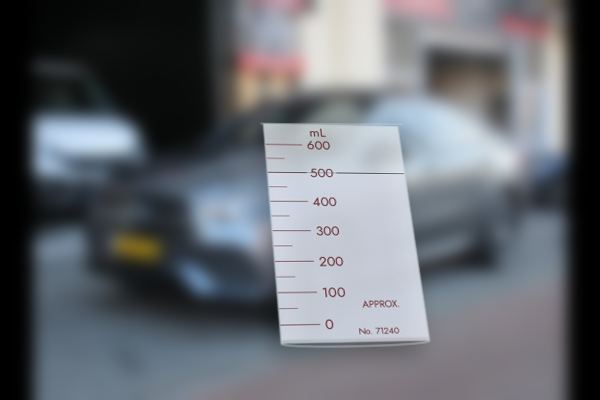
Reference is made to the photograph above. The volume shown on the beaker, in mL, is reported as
500 mL
